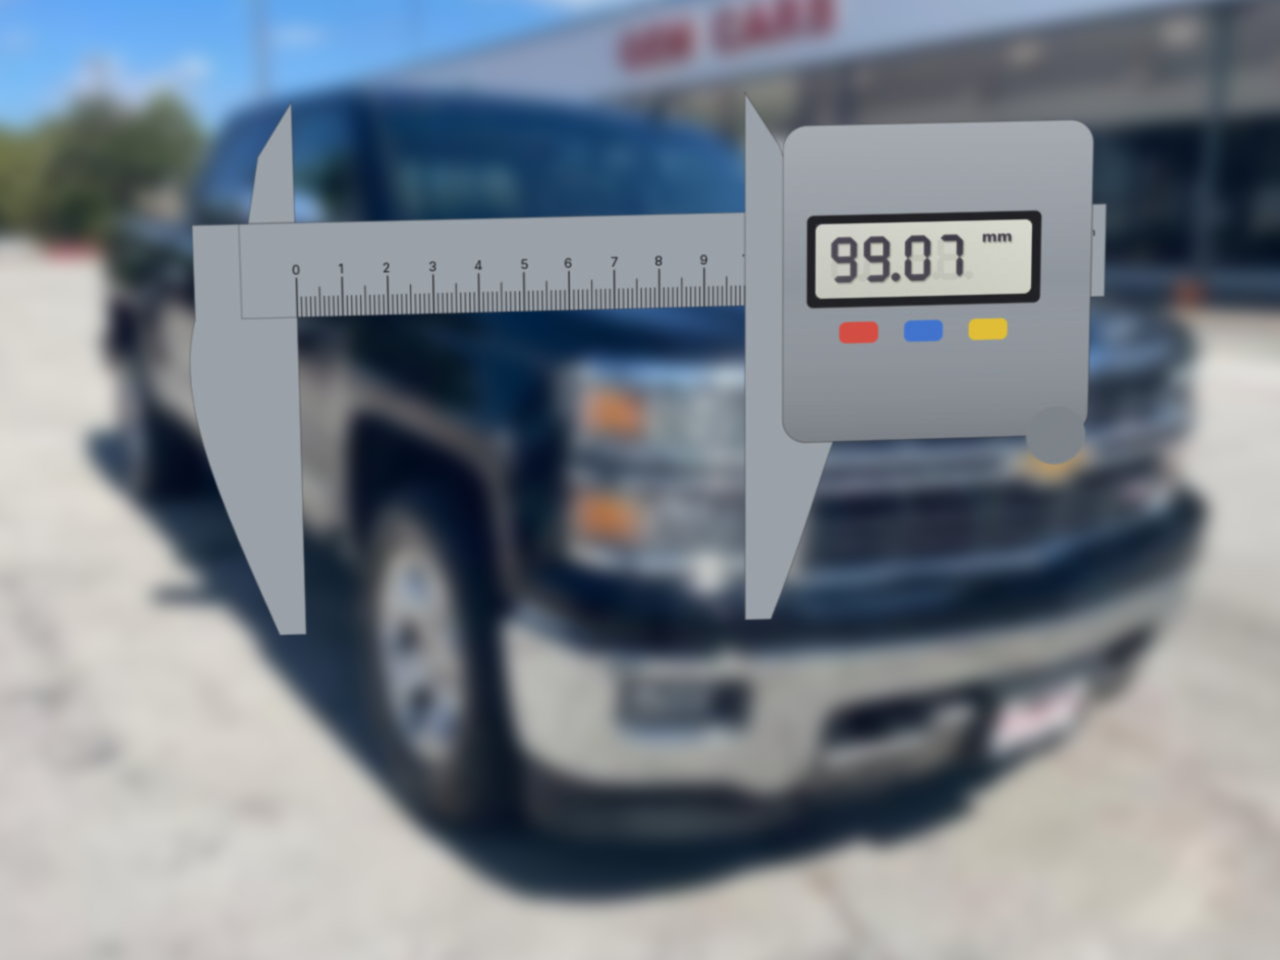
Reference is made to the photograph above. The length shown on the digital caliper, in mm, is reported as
99.07 mm
